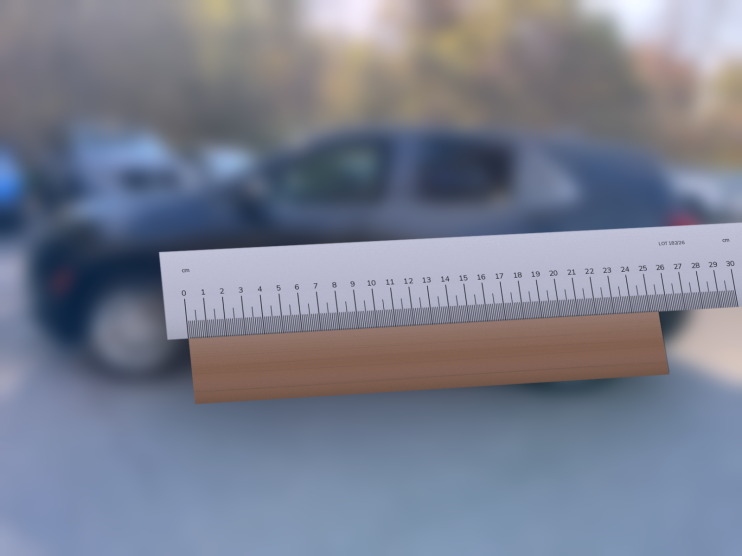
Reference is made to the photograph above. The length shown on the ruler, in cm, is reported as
25.5 cm
